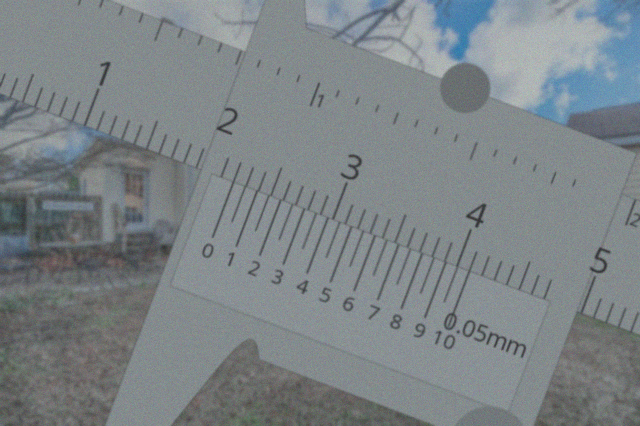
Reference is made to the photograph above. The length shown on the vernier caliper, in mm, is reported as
22.0 mm
